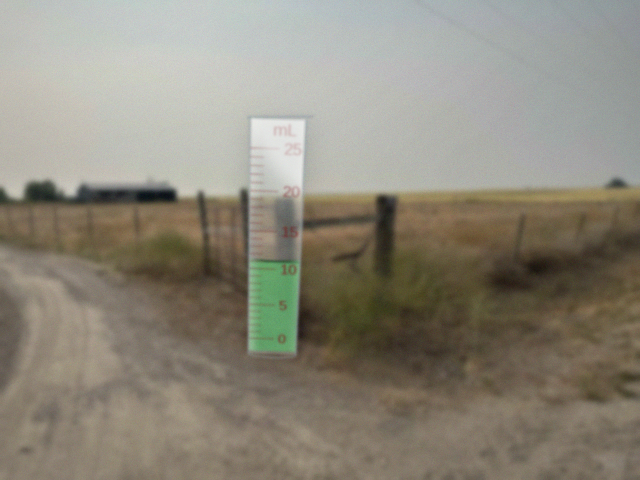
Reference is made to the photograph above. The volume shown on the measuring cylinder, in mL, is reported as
11 mL
